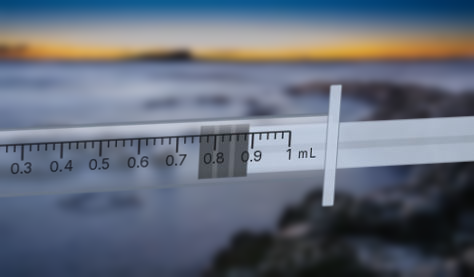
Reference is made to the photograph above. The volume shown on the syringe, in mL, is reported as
0.76 mL
